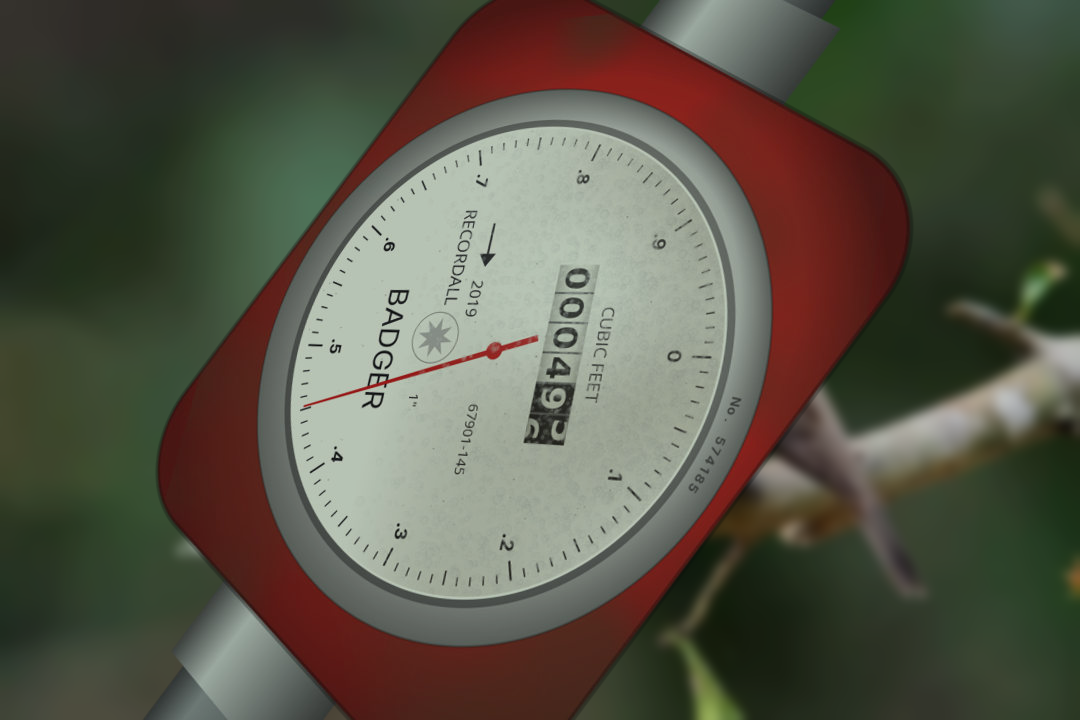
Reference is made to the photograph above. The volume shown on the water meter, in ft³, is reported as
495.45 ft³
